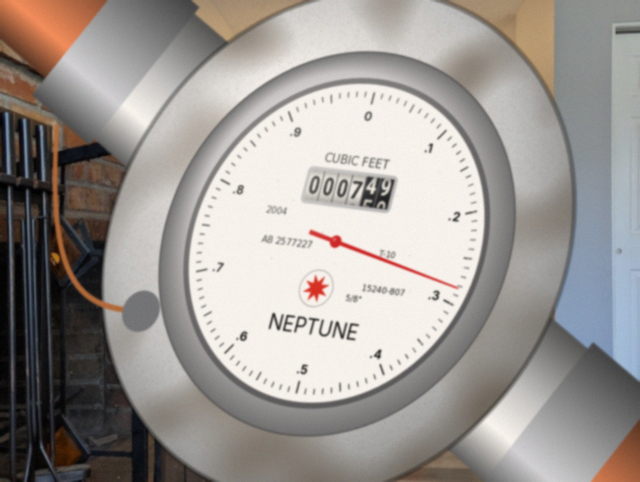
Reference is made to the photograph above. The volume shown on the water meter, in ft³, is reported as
749.28 ft³
